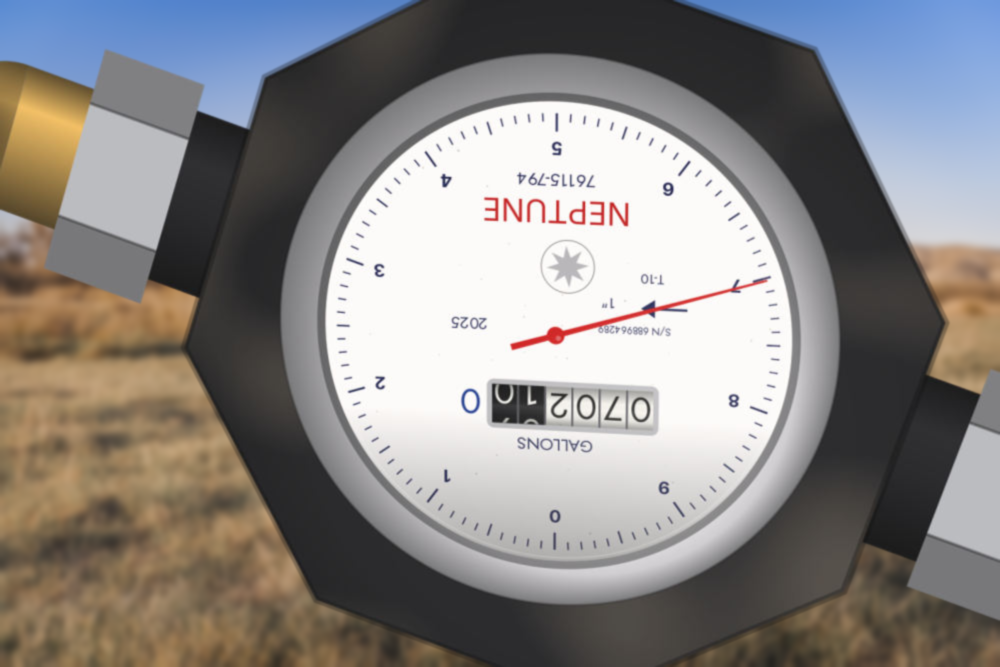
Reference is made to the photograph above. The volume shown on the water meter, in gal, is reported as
702097.0 gal
